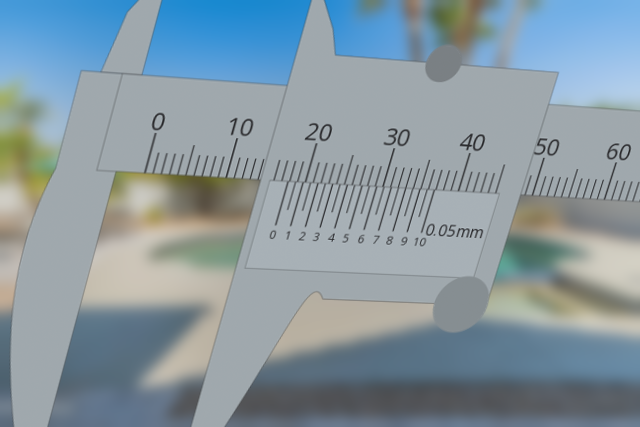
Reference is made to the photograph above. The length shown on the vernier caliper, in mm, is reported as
17.8 mm
